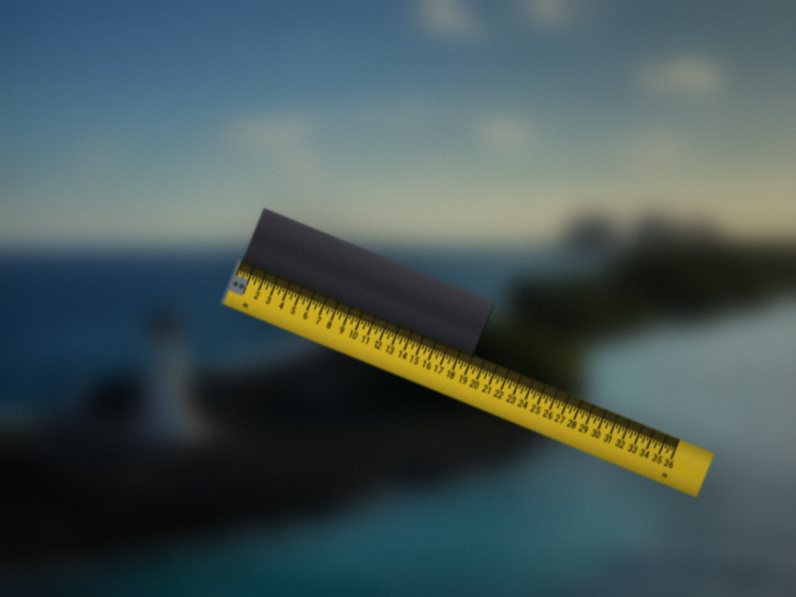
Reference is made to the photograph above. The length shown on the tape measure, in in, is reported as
19 in
